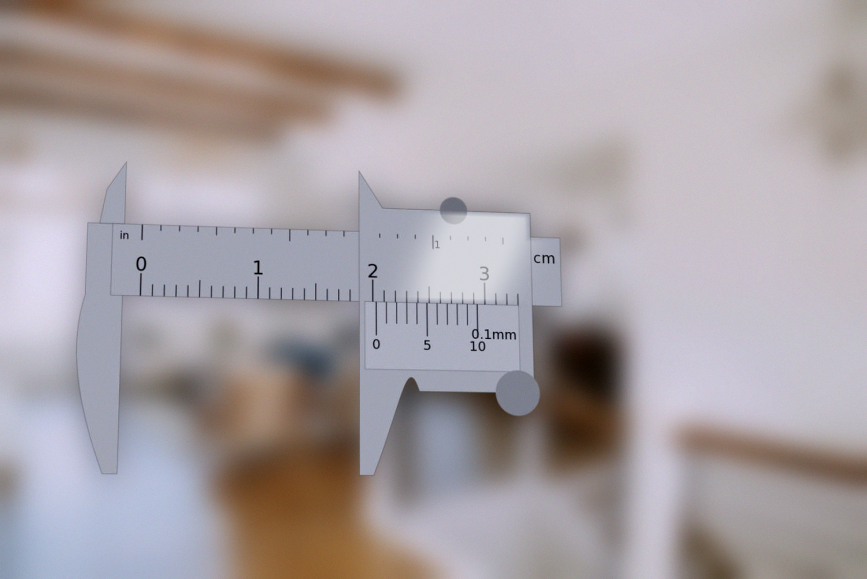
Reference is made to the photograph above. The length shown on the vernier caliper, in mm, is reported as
20.3 mm
